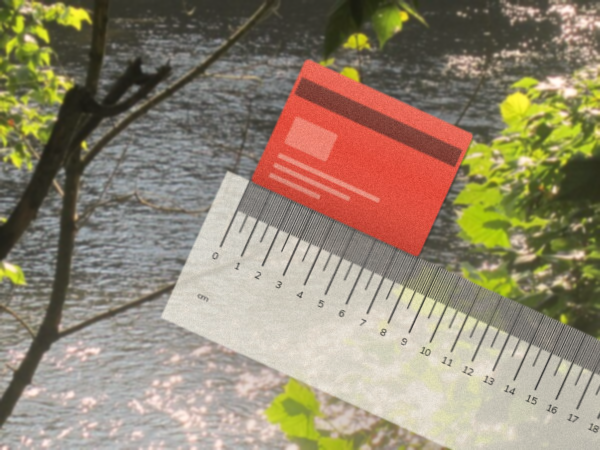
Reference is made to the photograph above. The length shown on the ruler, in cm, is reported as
8 cm
